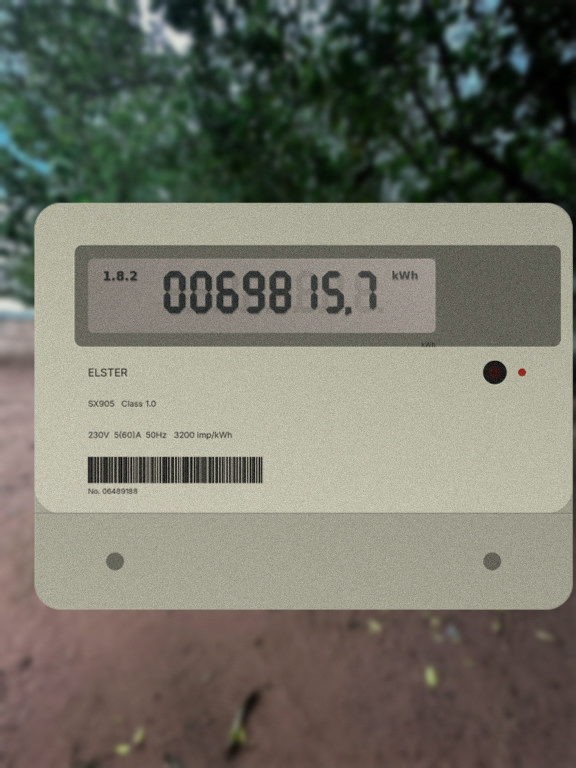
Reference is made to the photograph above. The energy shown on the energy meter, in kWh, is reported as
69815.7 kWh
